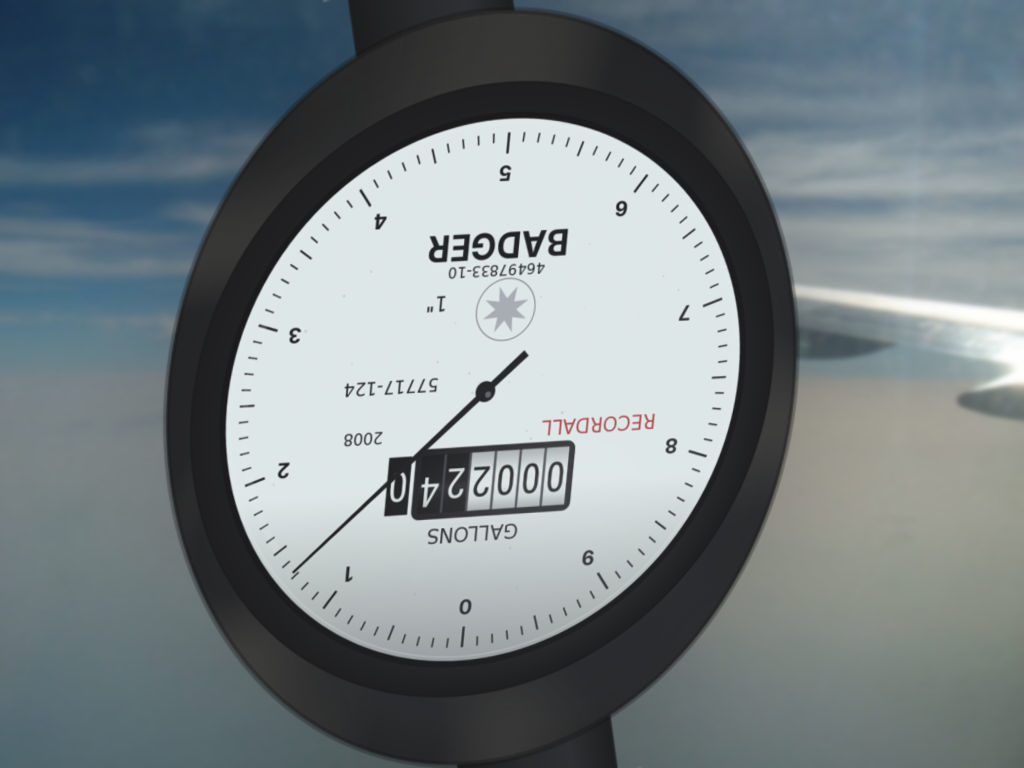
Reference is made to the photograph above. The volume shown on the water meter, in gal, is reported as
2241.3 gal
